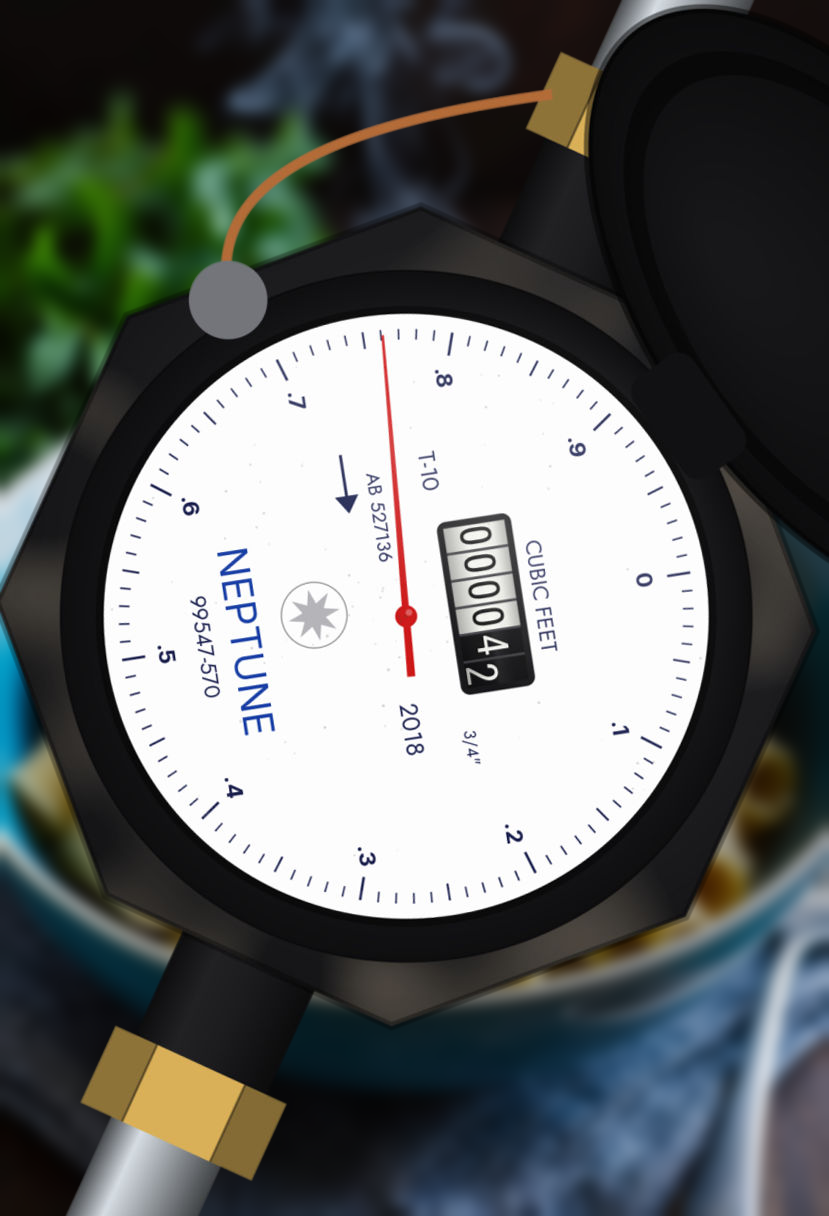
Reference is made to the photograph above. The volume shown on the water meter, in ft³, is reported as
41.76 ft³
